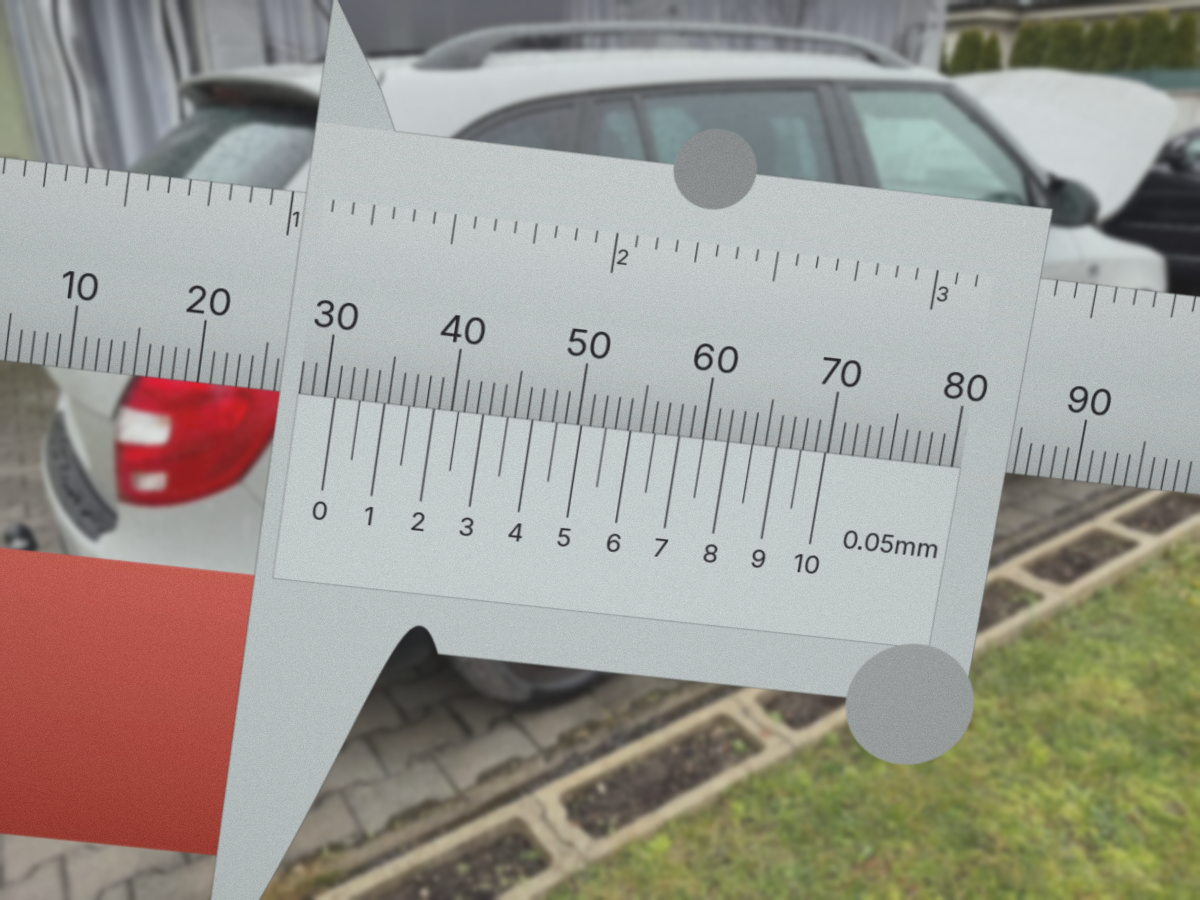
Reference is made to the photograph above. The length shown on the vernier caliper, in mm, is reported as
30.8 mm
